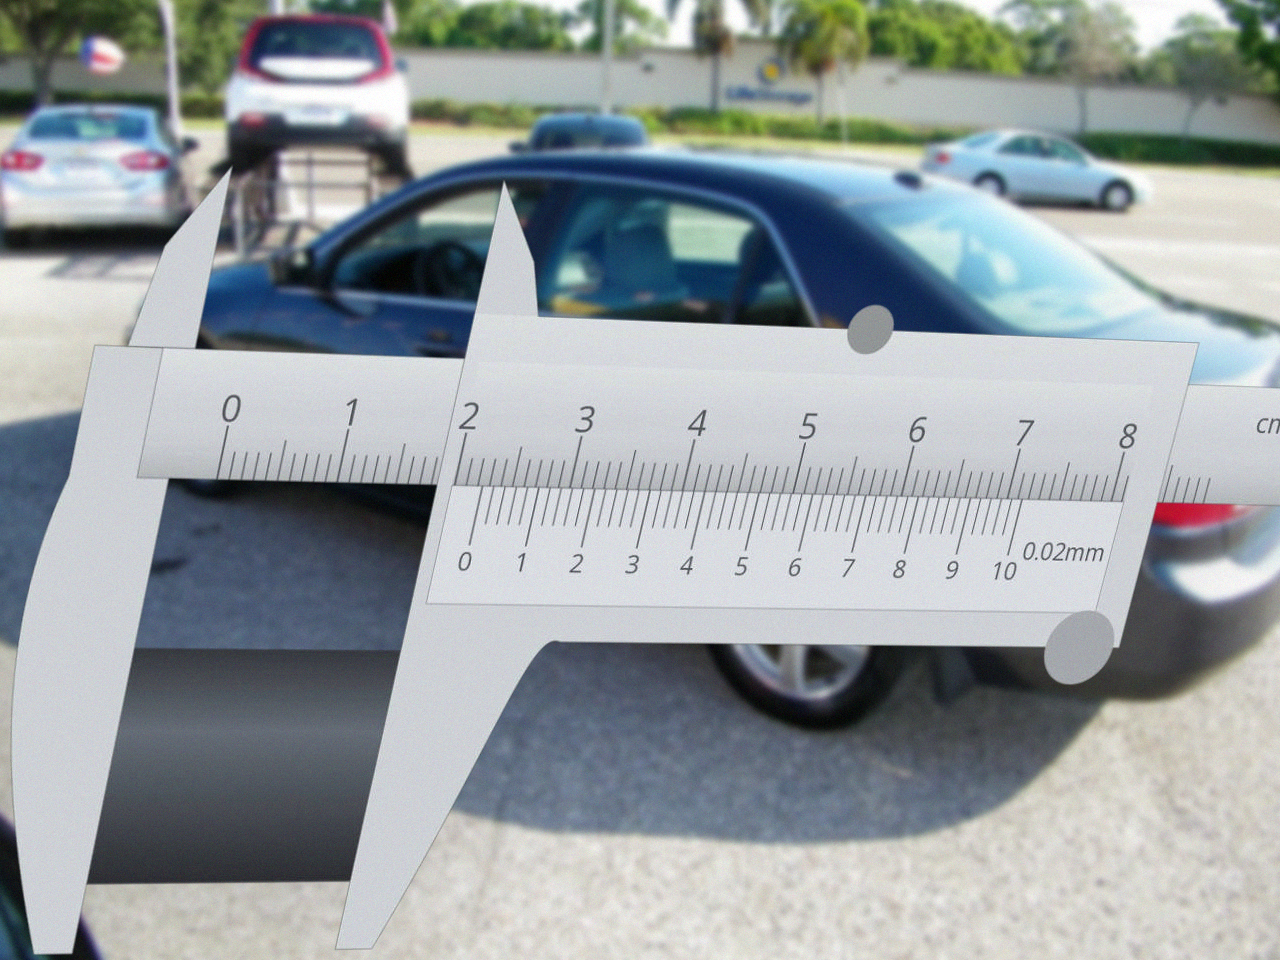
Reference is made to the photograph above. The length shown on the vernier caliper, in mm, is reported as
22.4 mm
